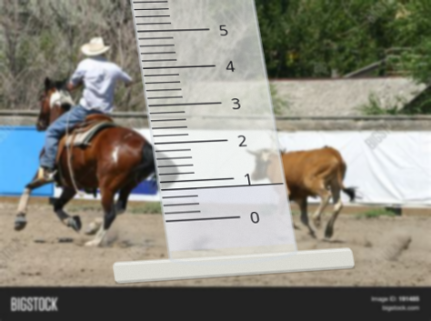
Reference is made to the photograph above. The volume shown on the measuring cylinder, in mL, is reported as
0.8 mL
